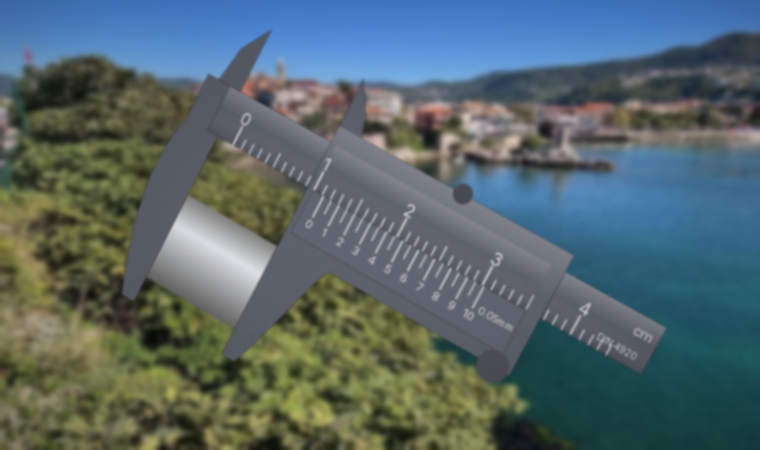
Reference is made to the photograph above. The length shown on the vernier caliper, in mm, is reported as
11.2 mm
